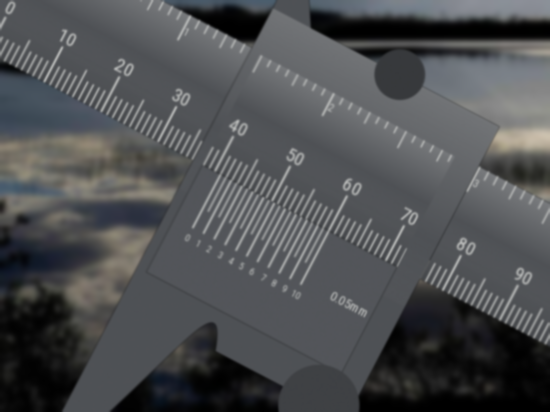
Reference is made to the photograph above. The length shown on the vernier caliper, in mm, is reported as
41.0 mm
